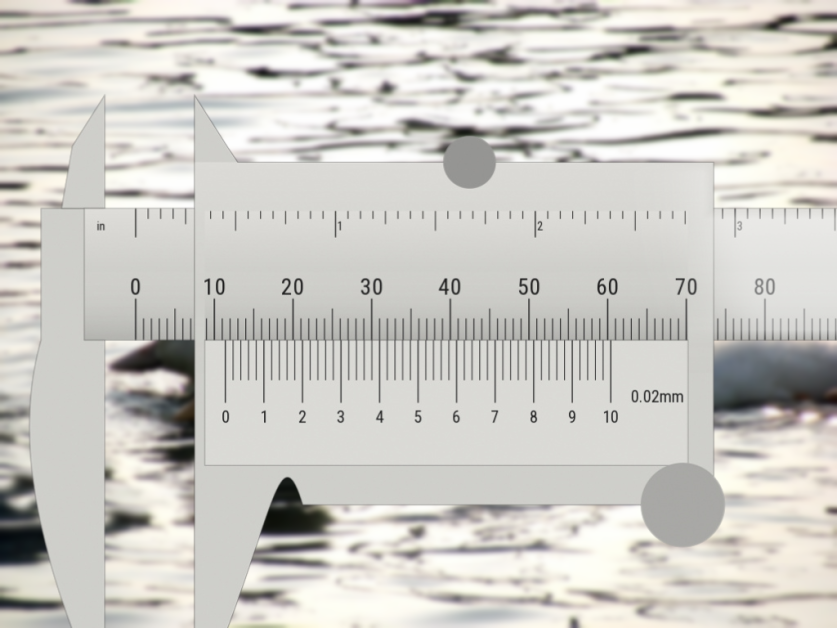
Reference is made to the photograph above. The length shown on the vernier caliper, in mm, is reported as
11.4 mm
